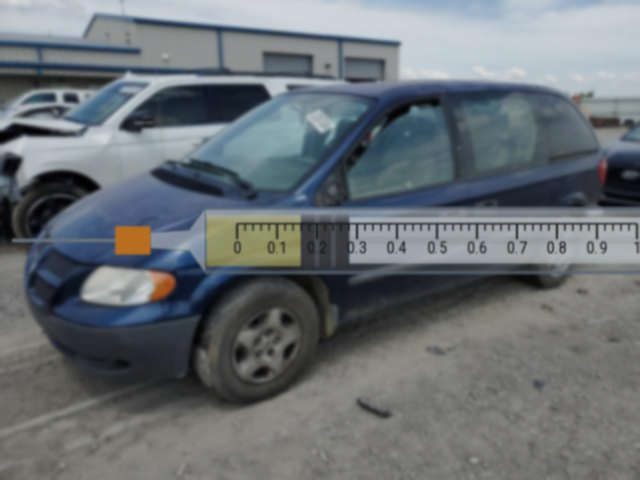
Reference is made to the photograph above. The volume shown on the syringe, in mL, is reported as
0.16 mL
